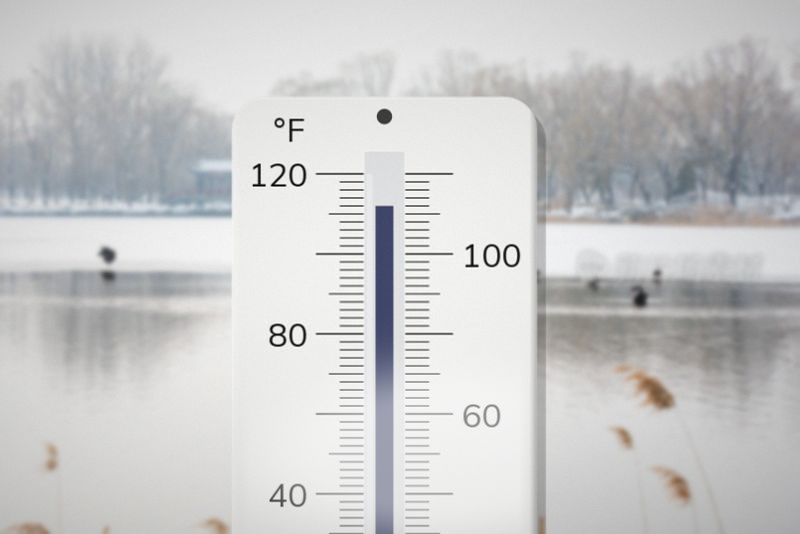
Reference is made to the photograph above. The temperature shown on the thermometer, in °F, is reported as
112 °F
